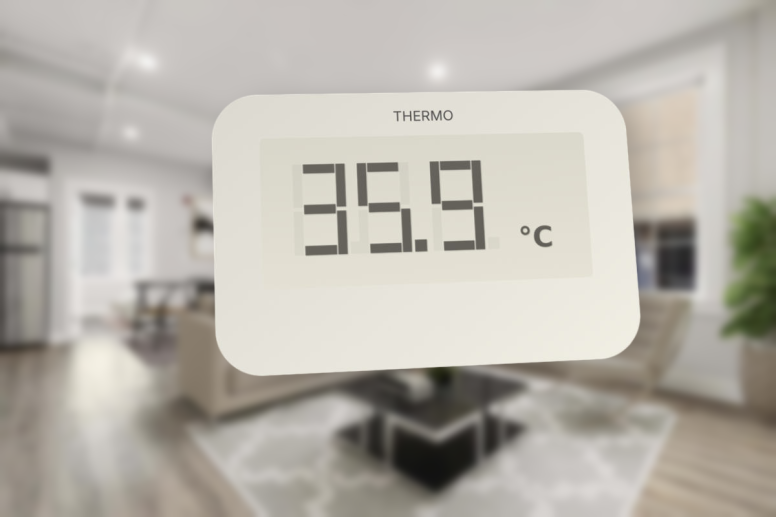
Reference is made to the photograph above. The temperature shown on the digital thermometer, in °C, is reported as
35.9 °C
